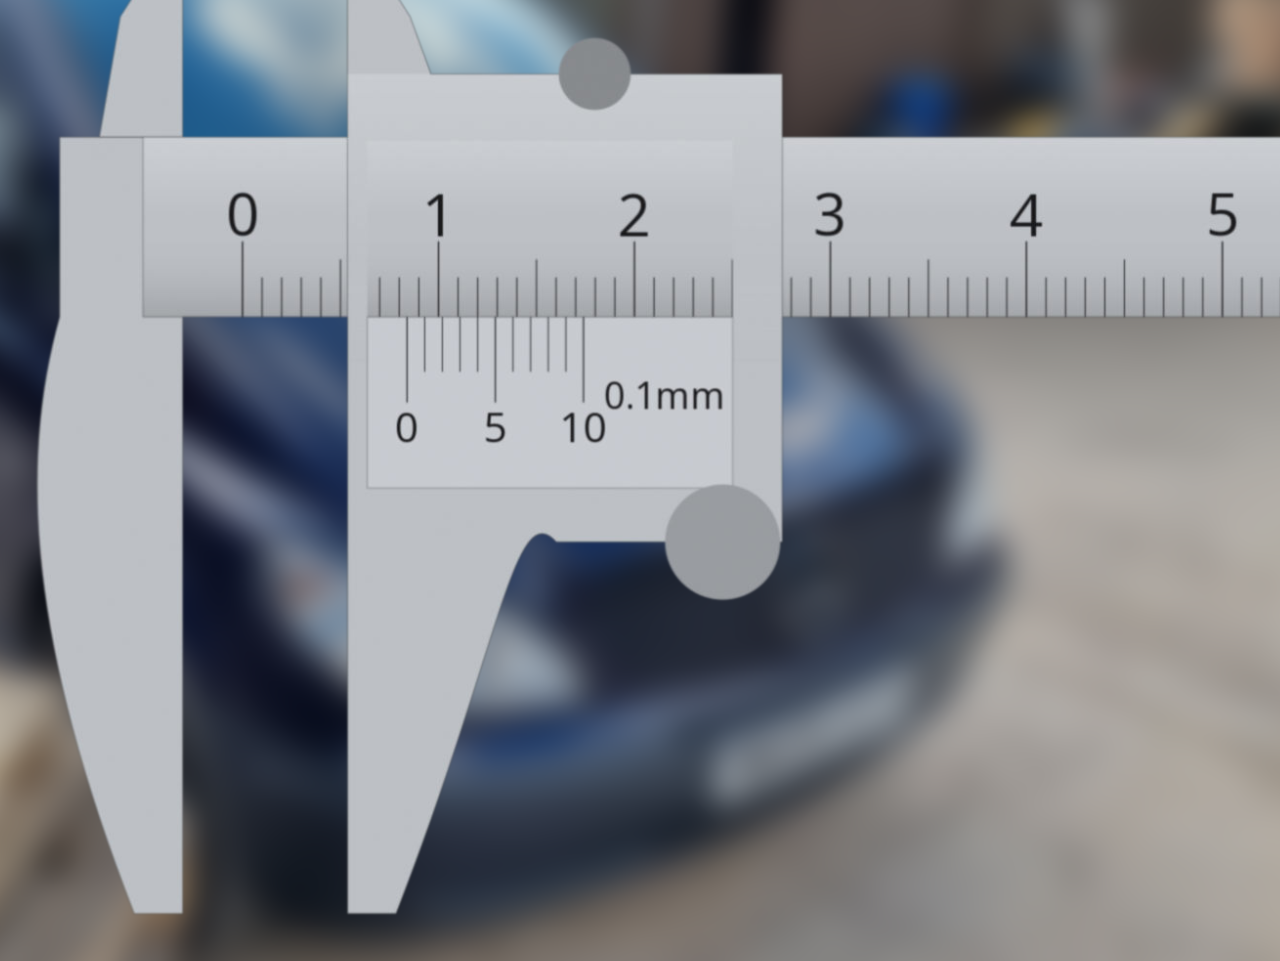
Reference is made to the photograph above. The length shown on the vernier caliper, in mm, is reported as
8.4 mm
